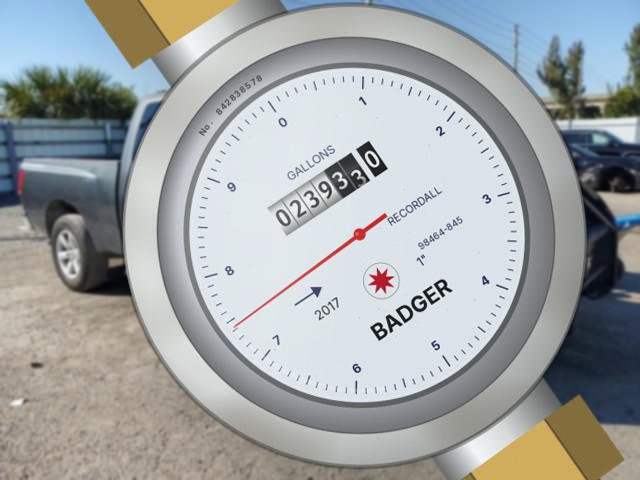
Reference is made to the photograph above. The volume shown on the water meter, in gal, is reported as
239327.4 gal
